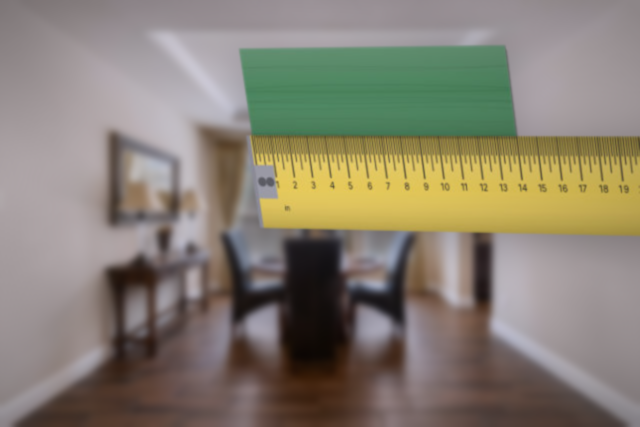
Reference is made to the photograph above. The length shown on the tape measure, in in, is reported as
14 in
